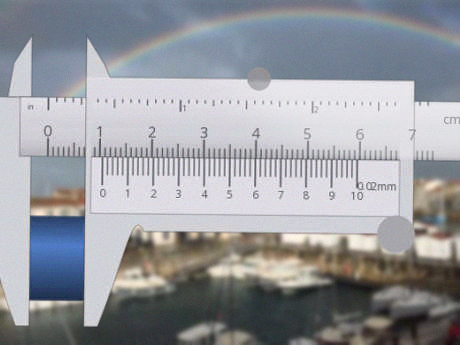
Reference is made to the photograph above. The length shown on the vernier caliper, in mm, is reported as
10.5 mm
